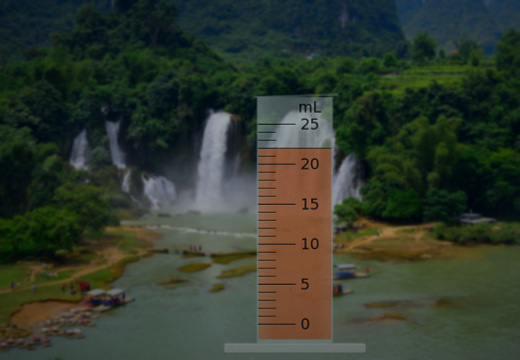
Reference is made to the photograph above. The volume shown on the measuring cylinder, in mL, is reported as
22 mL
